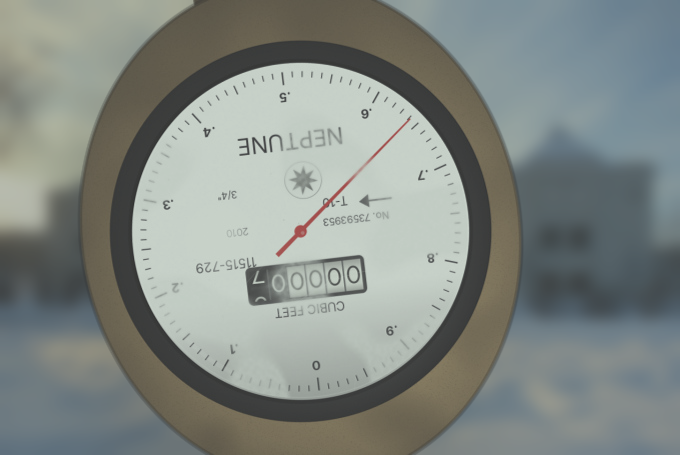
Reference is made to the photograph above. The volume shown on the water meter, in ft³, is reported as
6.64 ft³
